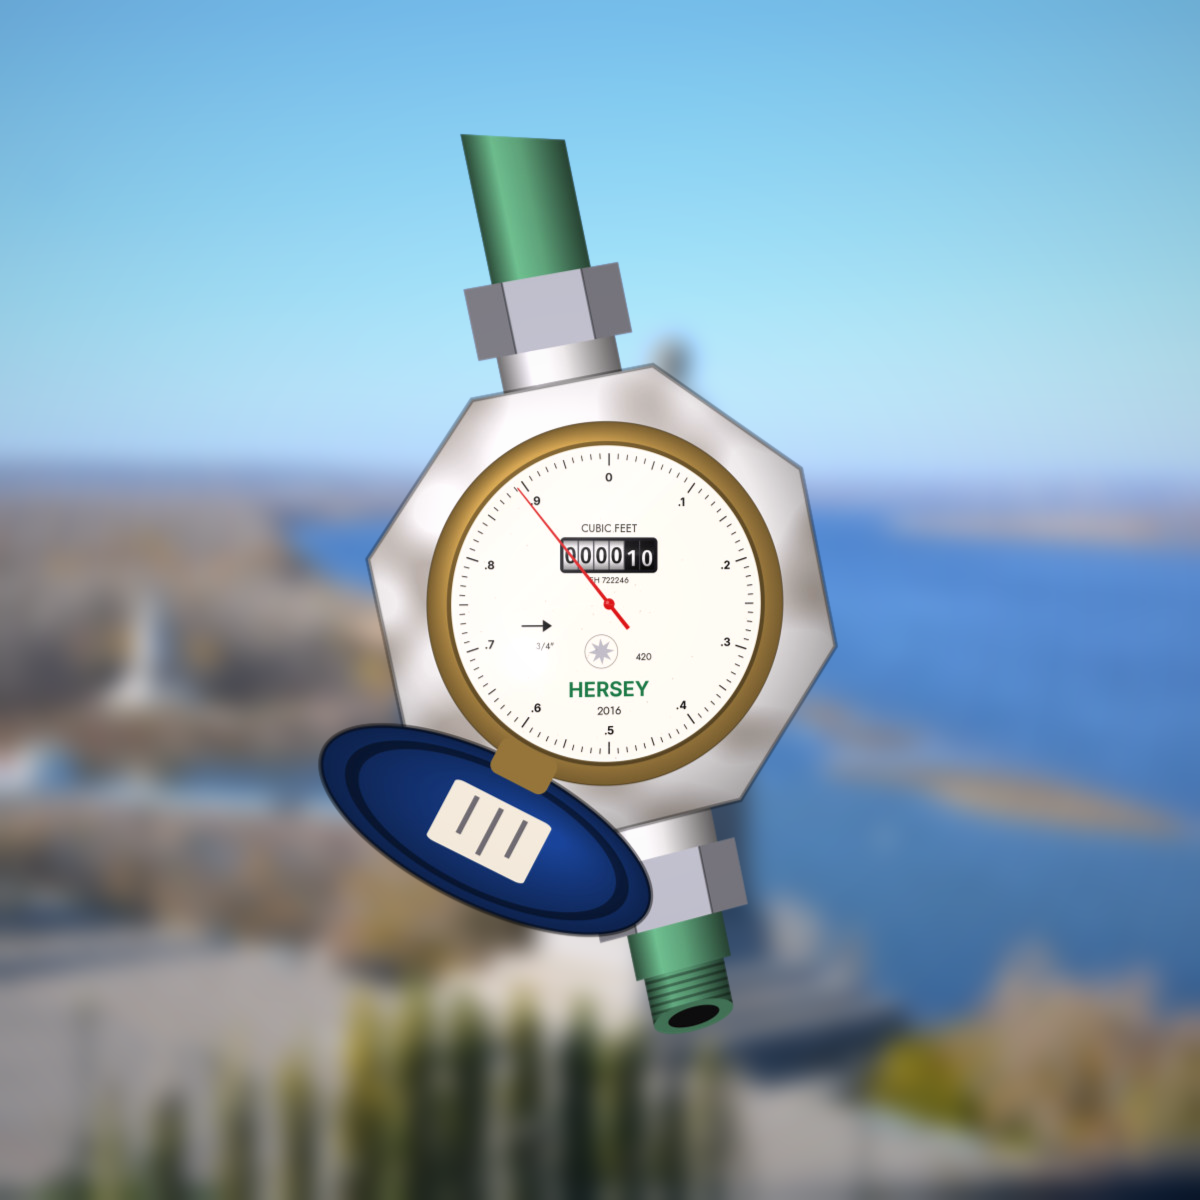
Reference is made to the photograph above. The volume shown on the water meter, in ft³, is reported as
9.89 ft³
